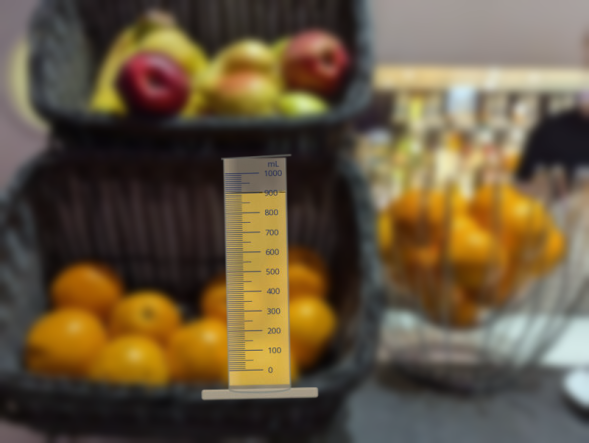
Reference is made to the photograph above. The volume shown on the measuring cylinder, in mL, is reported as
900 mL
